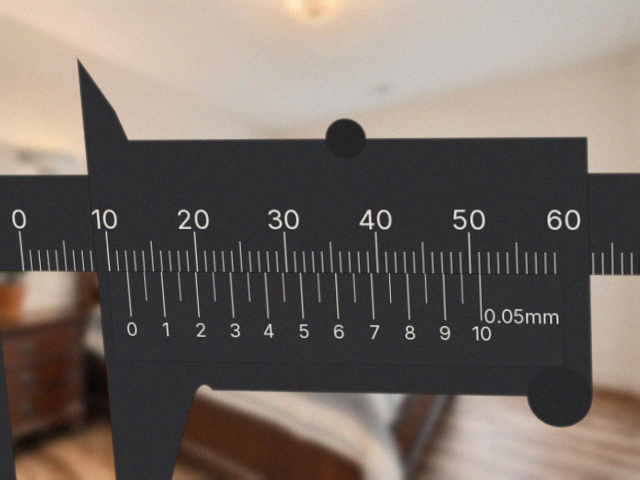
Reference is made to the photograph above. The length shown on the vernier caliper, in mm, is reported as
12.0 mm
